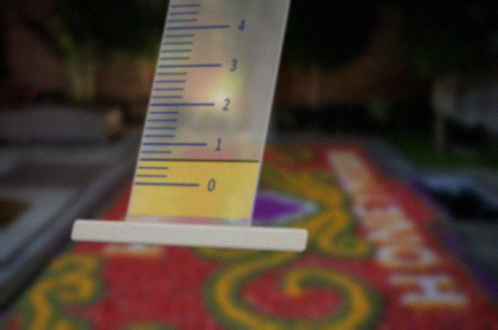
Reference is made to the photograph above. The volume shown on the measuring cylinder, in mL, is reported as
0.6 mL
